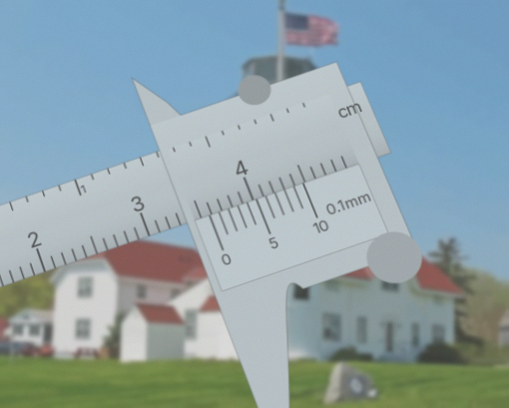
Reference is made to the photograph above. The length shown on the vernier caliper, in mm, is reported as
35.8 mm
